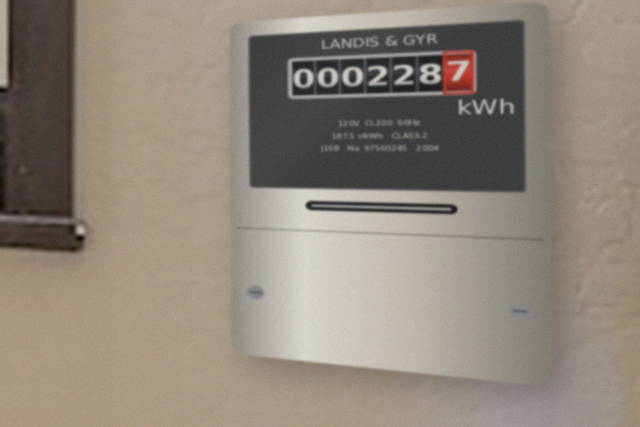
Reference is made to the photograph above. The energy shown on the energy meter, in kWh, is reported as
228.7 kWh
